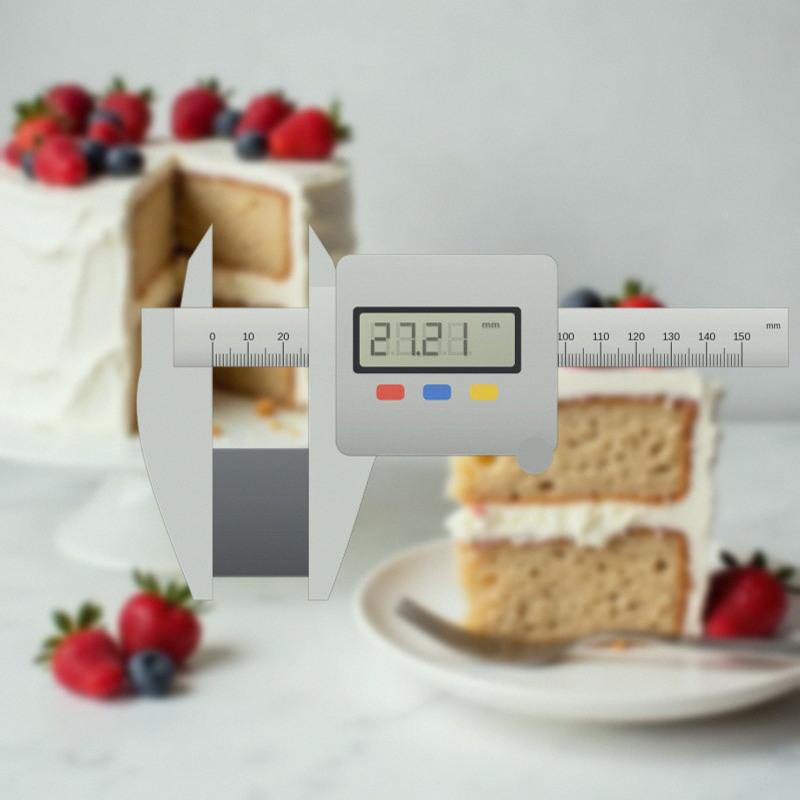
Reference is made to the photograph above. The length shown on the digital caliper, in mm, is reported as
27.21 mm
